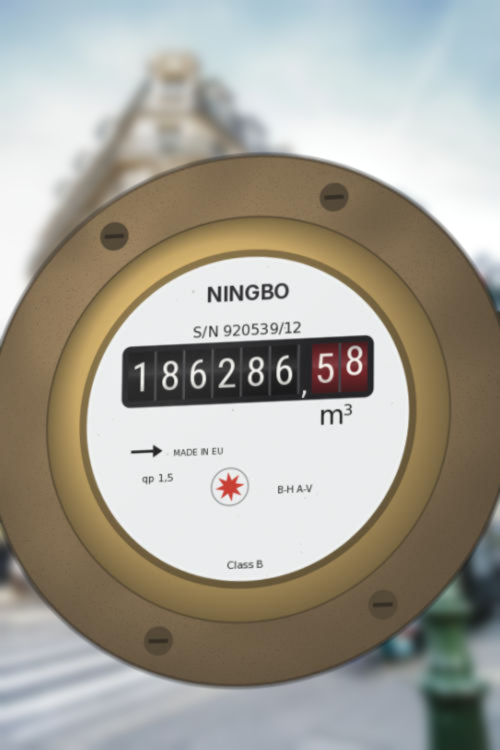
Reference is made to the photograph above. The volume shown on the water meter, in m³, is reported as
186286.58 m³
